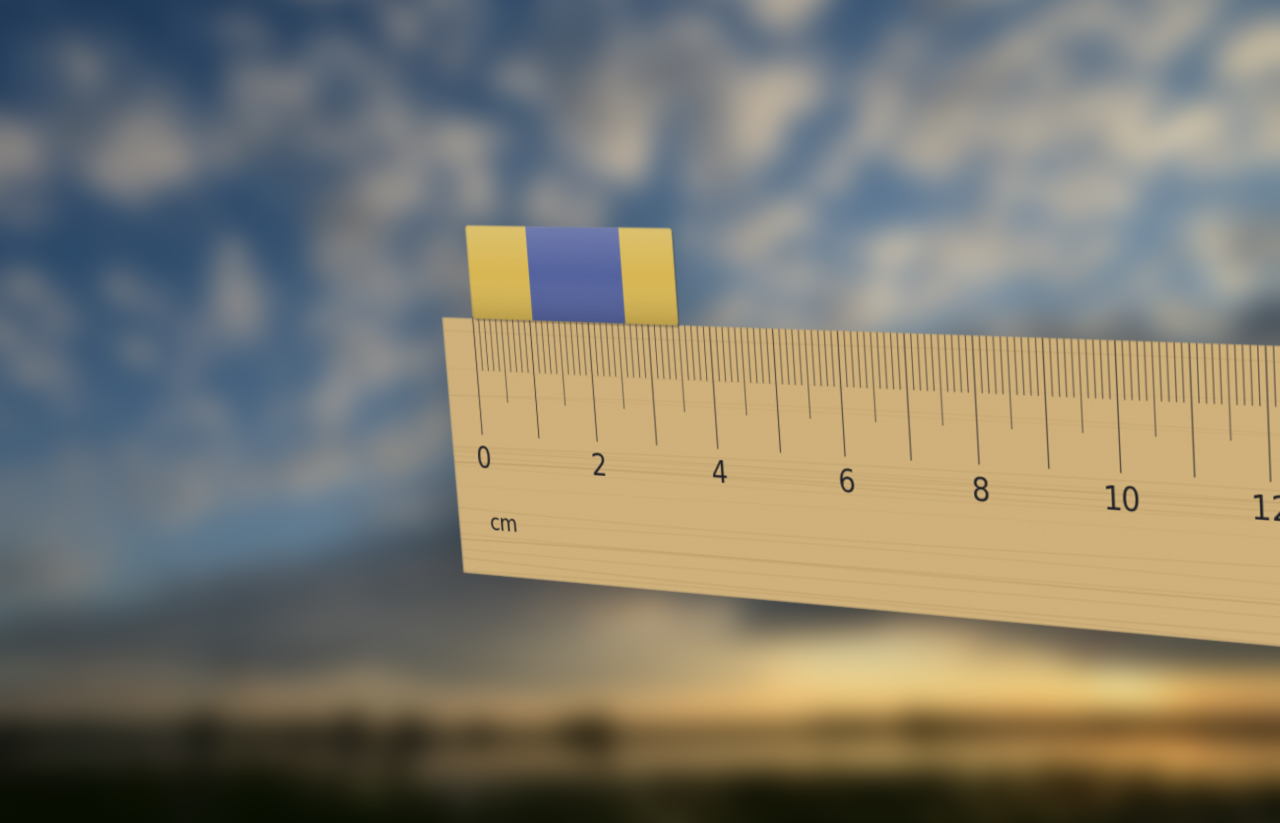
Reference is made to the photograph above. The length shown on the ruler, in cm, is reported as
3.5 cm
